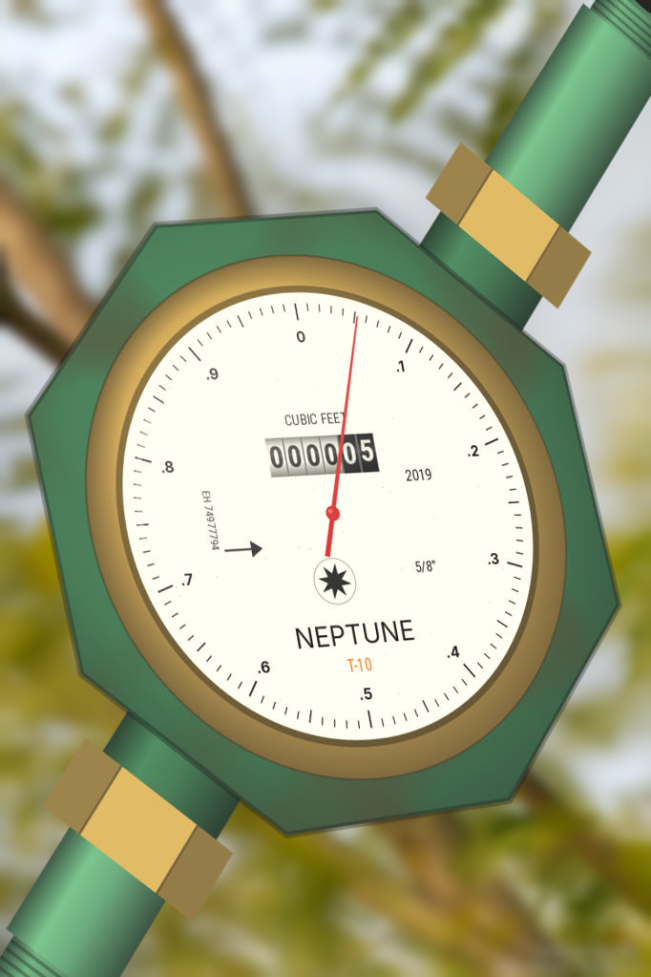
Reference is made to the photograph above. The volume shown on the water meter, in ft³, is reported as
5.05 ft³
